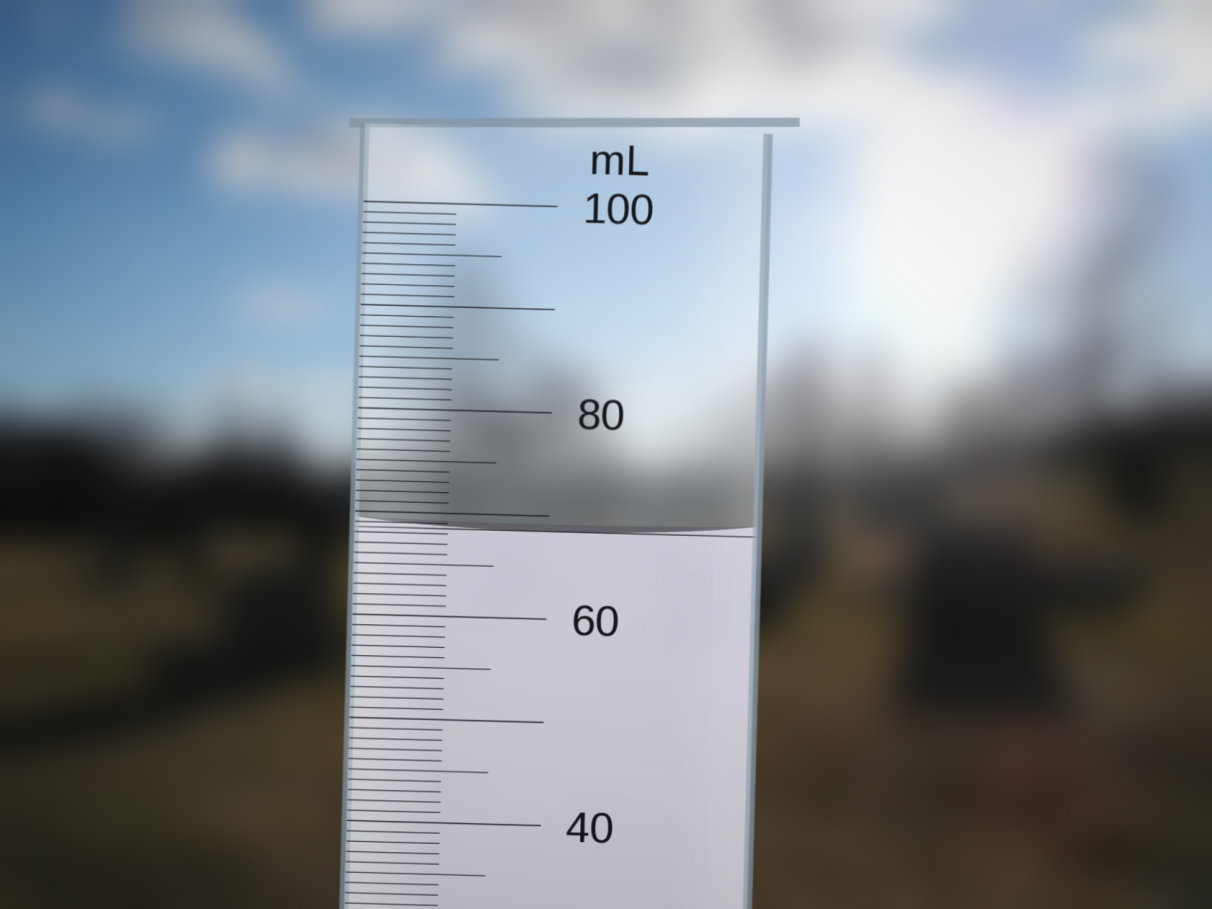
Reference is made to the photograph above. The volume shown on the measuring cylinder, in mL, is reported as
68.5 mL
